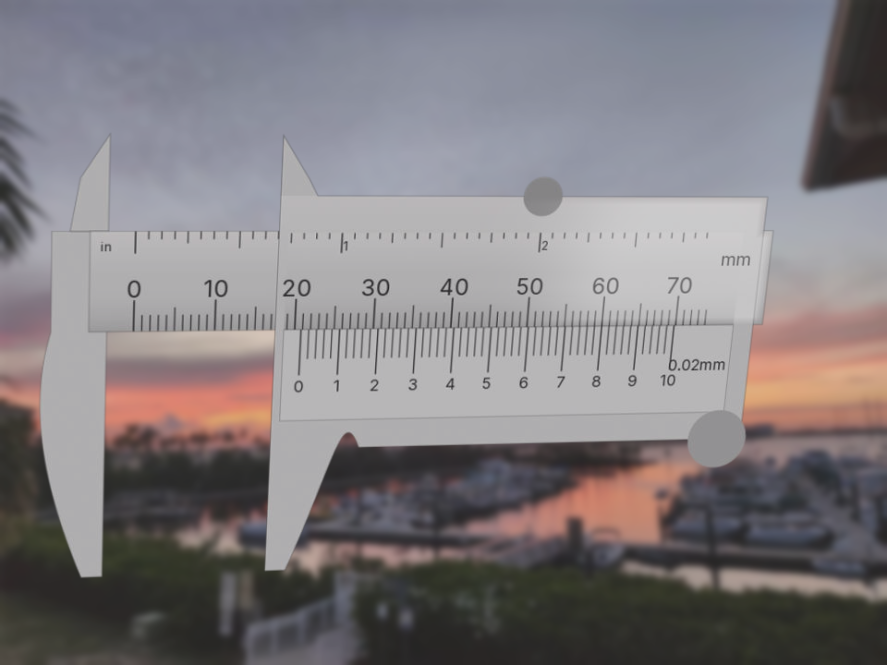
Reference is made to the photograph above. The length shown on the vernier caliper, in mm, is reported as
20.8 mm
